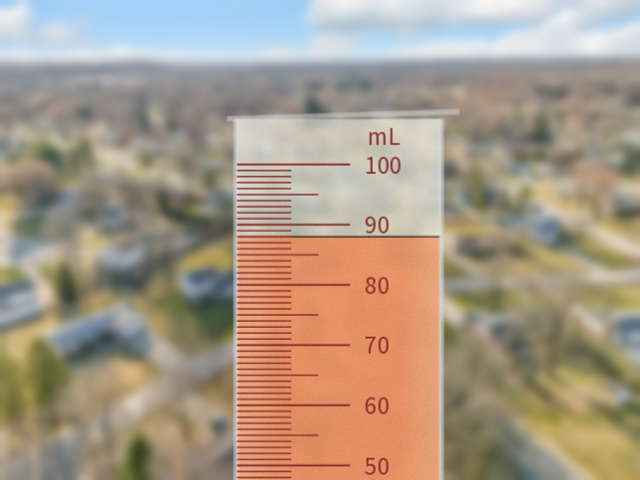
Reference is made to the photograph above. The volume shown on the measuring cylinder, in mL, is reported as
88 mL
